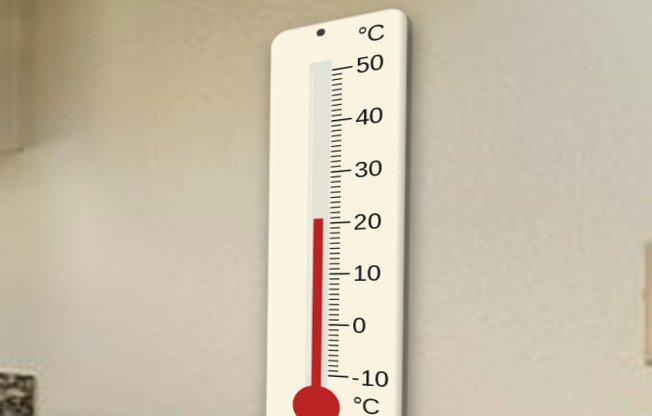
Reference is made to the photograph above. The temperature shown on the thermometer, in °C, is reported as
21 °C
